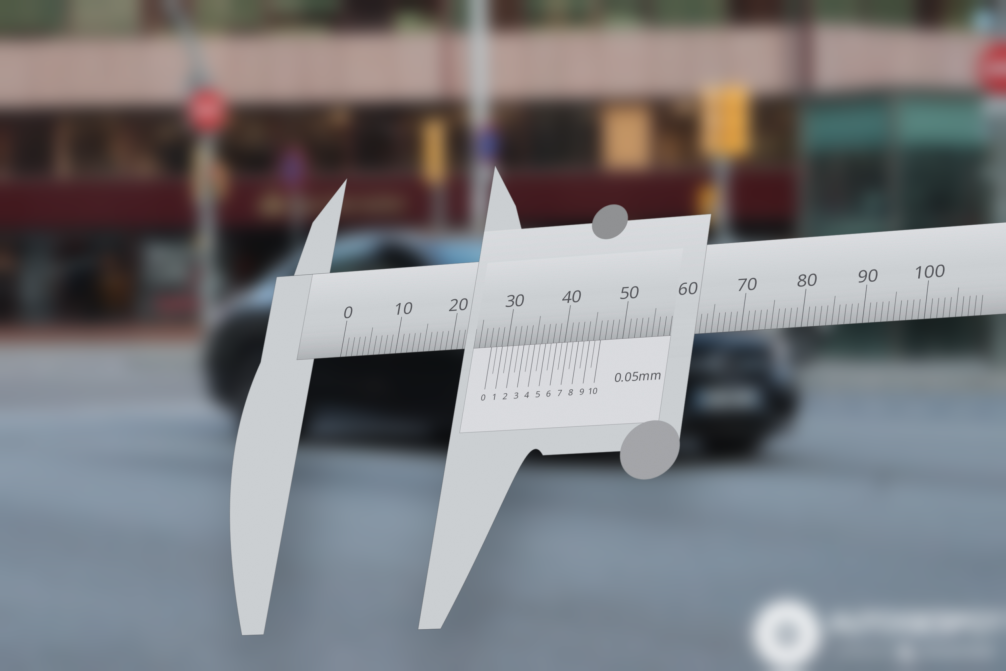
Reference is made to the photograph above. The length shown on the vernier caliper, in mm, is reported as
27.2 mm
